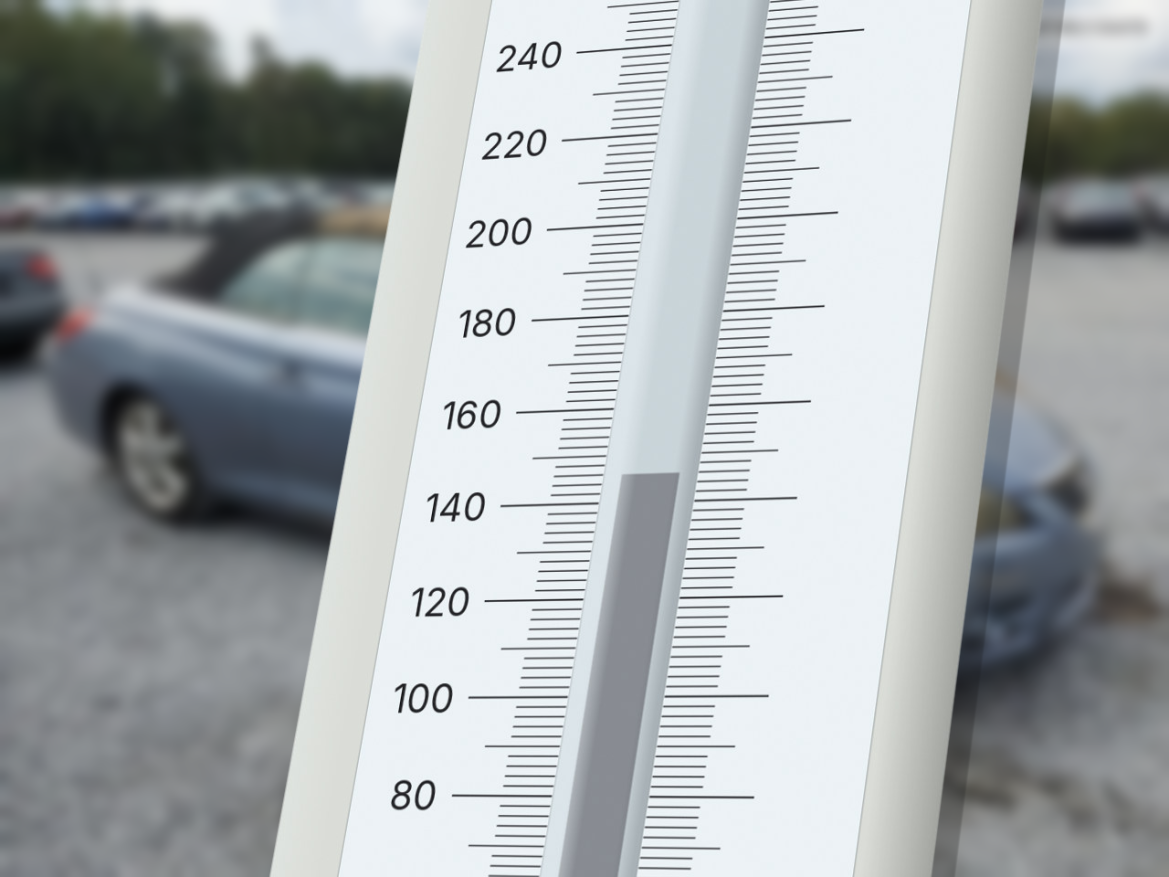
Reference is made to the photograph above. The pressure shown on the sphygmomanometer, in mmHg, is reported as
146 mmHg
